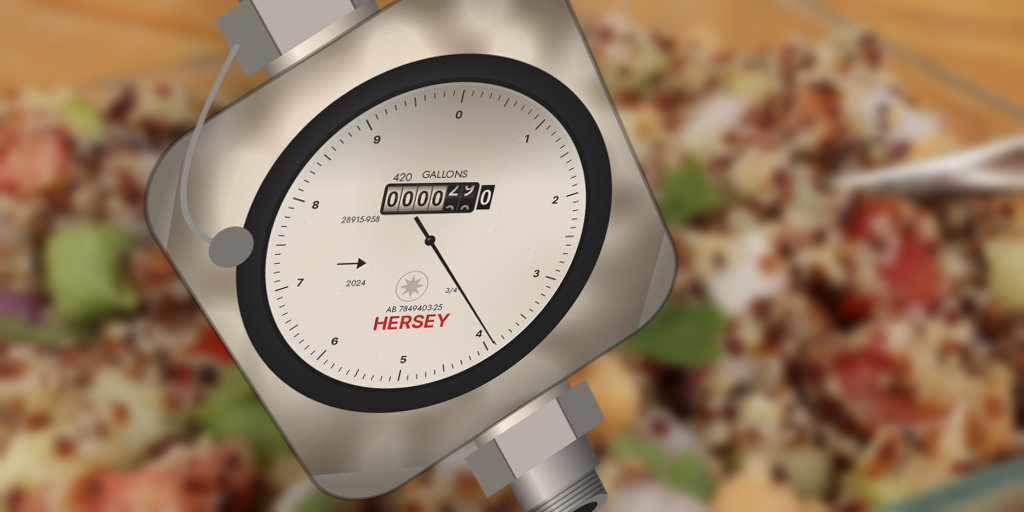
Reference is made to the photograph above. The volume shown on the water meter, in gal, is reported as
293.9 gal
